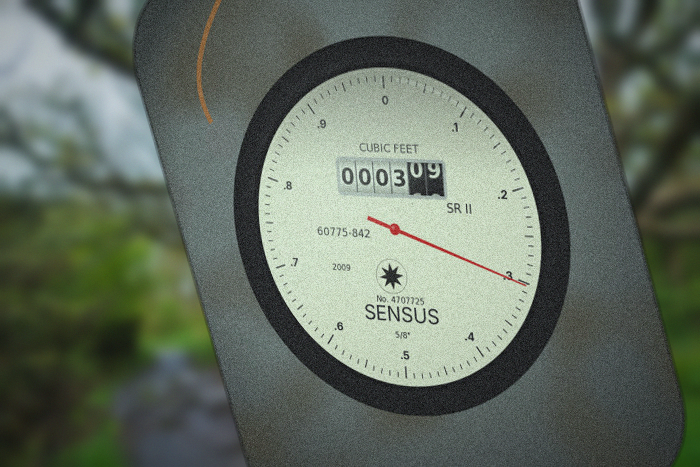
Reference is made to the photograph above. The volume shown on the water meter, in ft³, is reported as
309.30 ft³
